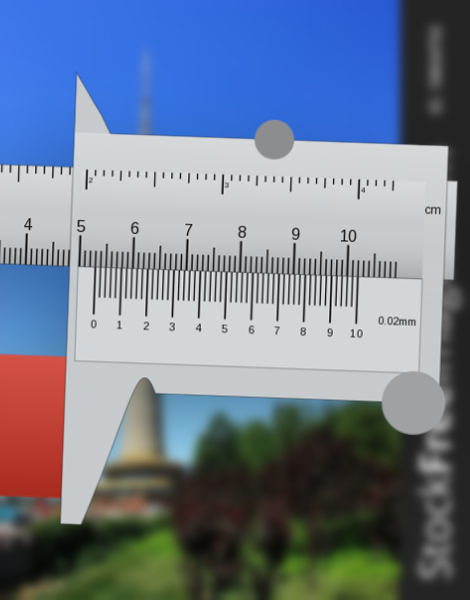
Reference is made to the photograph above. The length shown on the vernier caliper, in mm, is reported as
53.0 mm
